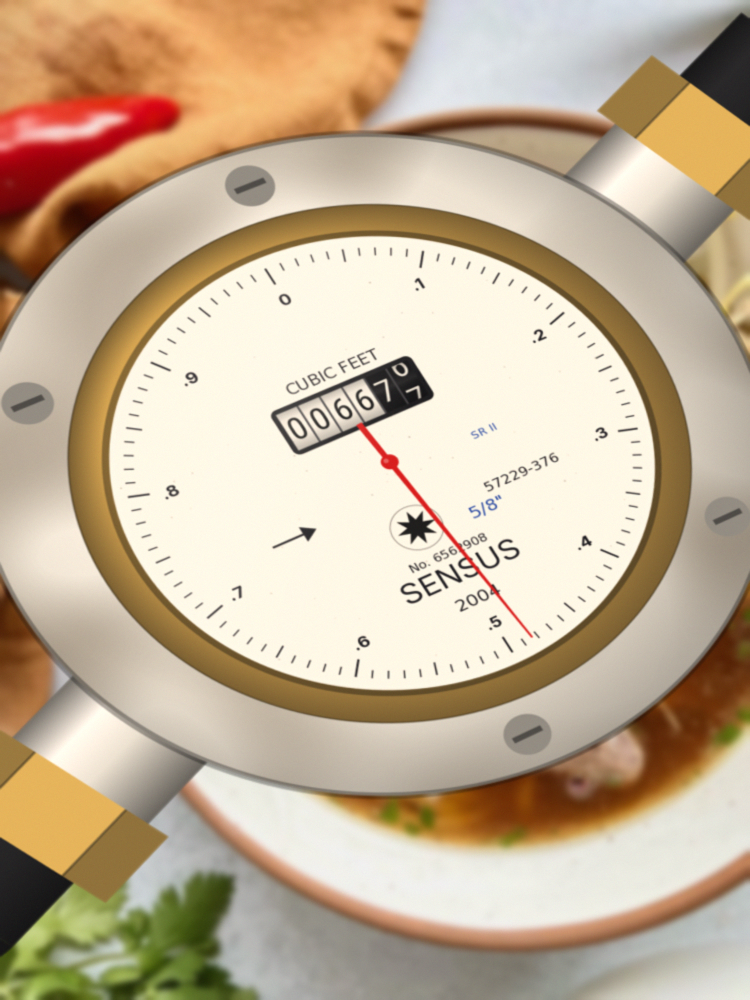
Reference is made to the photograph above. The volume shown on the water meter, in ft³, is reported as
6676.48 ft³
